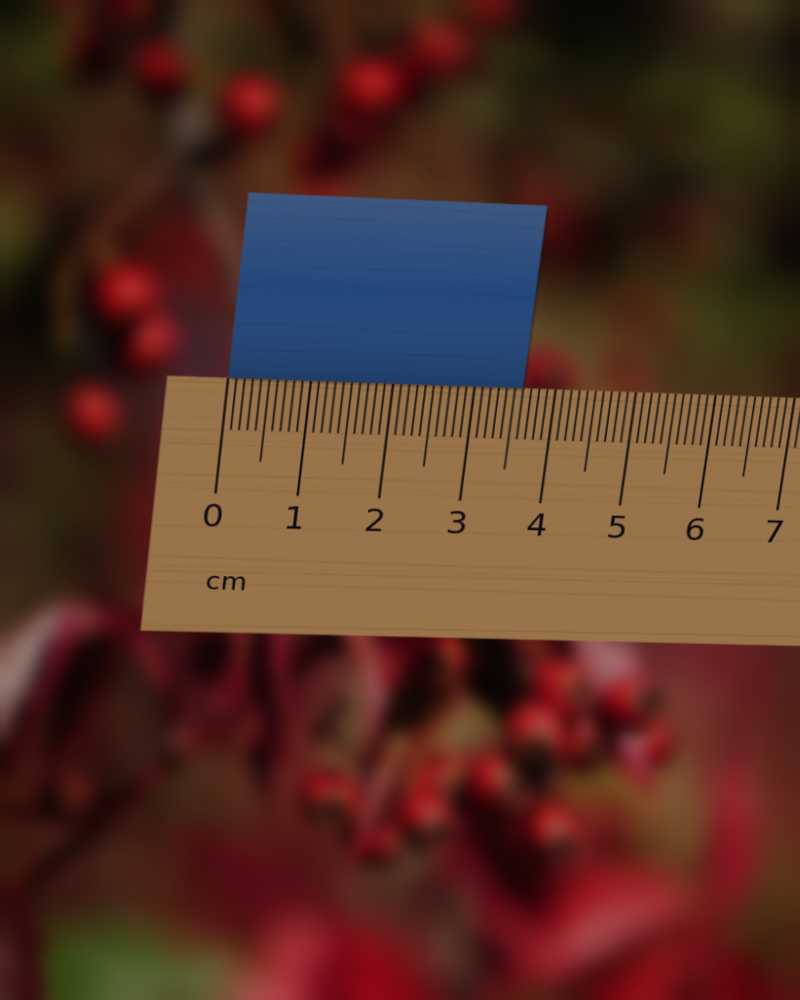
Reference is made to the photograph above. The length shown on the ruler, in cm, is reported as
3.6 cm
